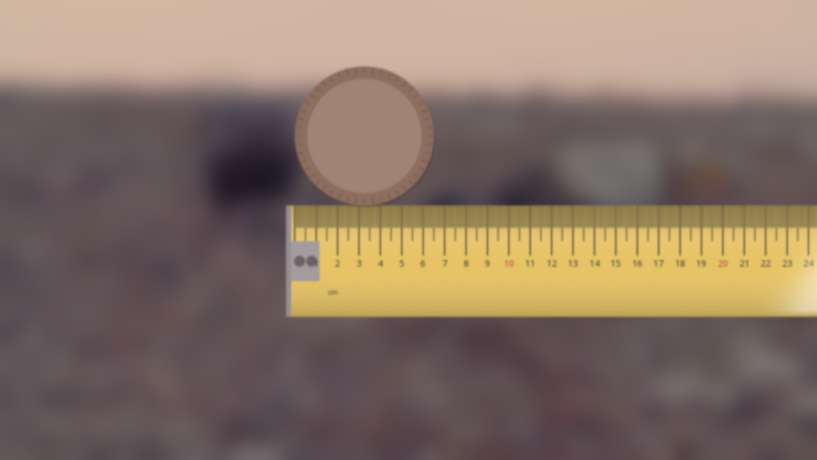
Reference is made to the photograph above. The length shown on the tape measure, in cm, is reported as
6.5 cm
